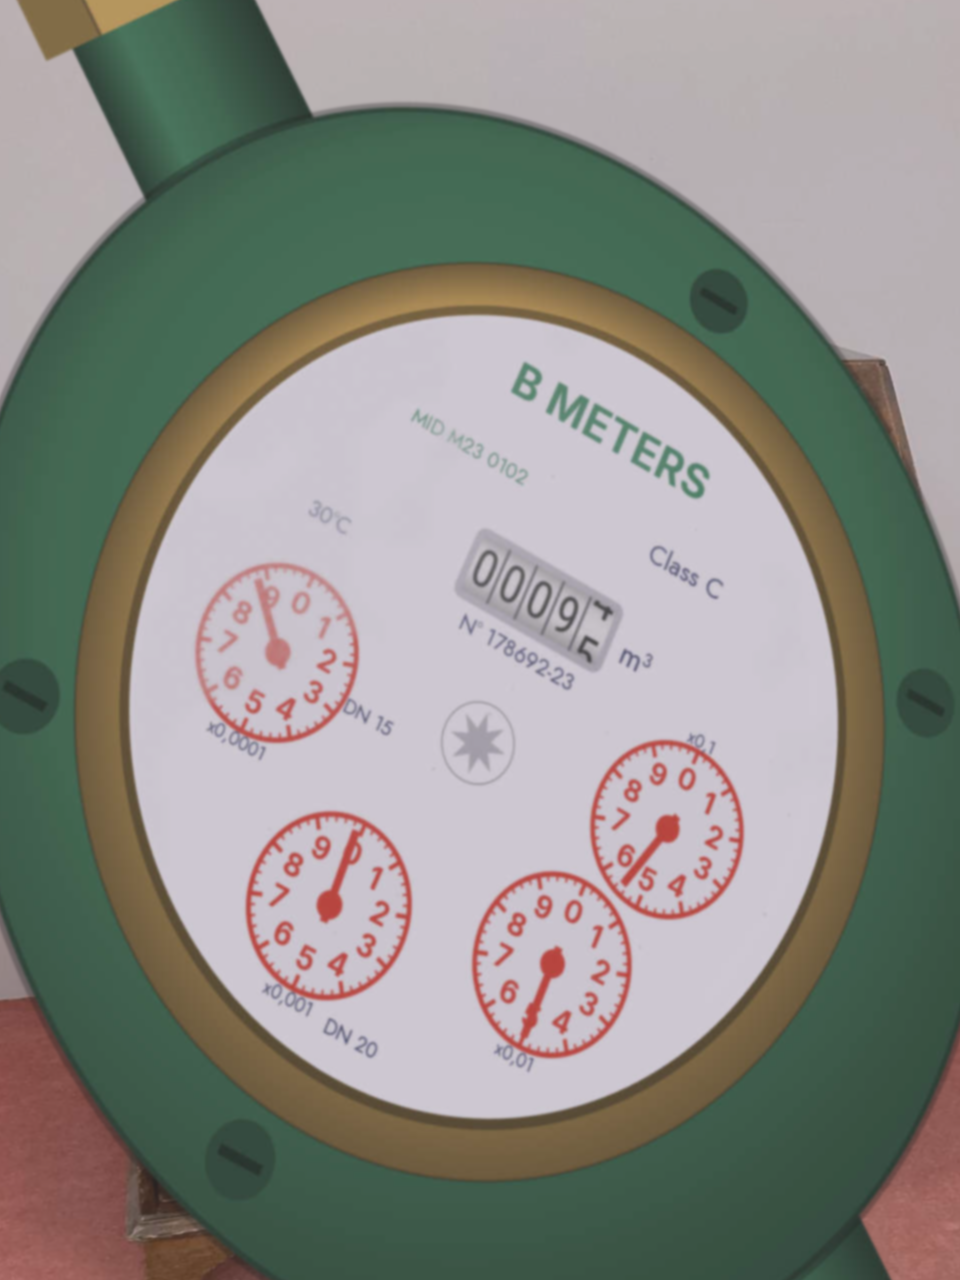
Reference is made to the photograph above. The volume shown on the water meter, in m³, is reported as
94.5498 m³
